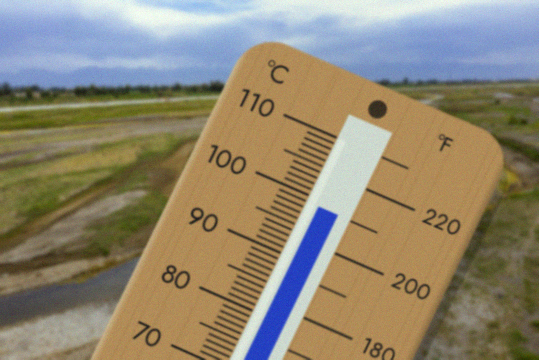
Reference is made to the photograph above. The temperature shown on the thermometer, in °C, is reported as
99 °C
